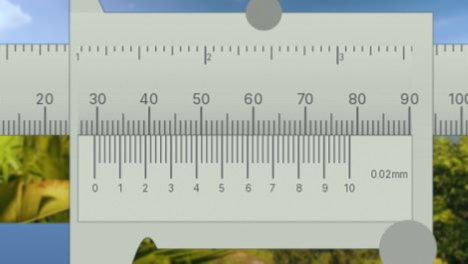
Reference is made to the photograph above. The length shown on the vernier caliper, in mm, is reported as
29.5 mm
